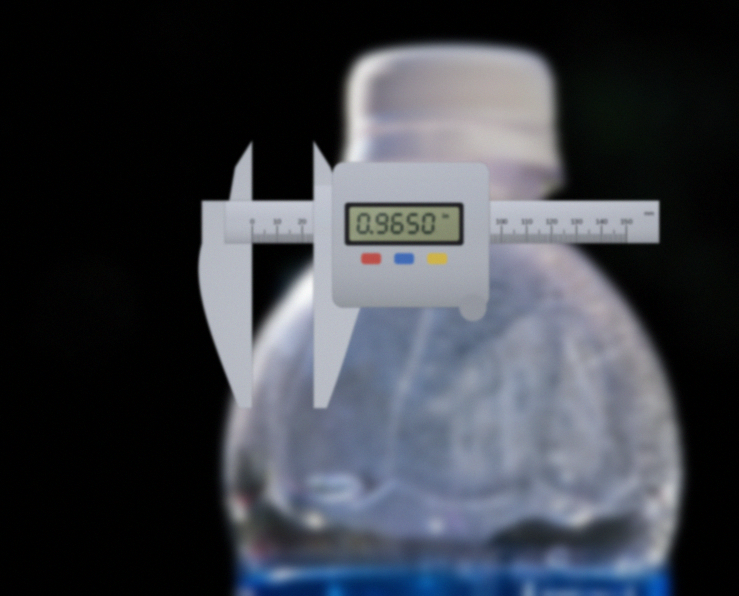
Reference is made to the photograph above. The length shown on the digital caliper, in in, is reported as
0.9650 in
